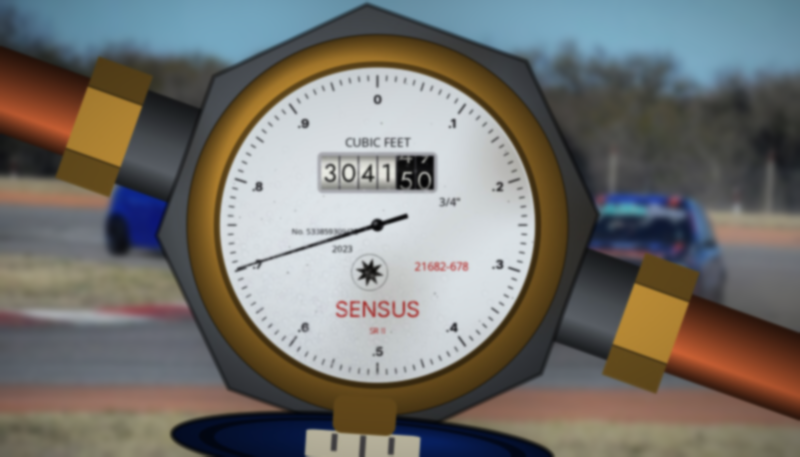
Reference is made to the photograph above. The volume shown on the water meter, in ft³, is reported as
304149.70 ft³
